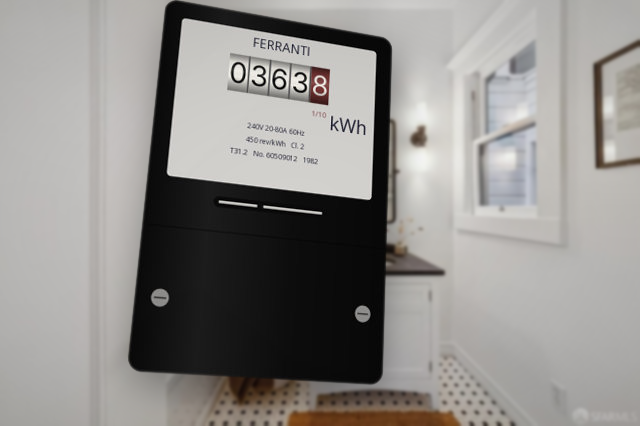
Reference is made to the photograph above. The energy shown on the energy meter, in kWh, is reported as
363.8 kWh
